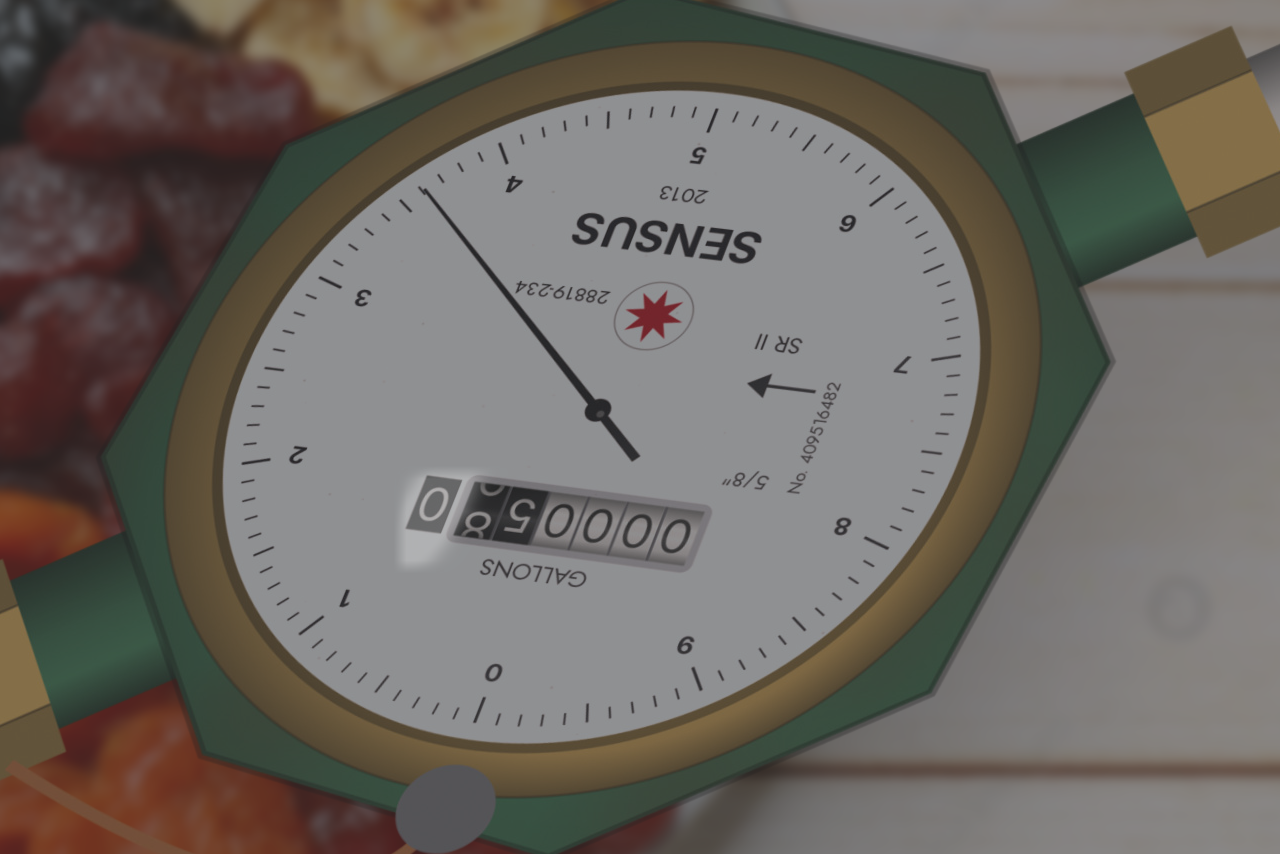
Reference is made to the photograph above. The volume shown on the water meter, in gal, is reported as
583.6 gal
